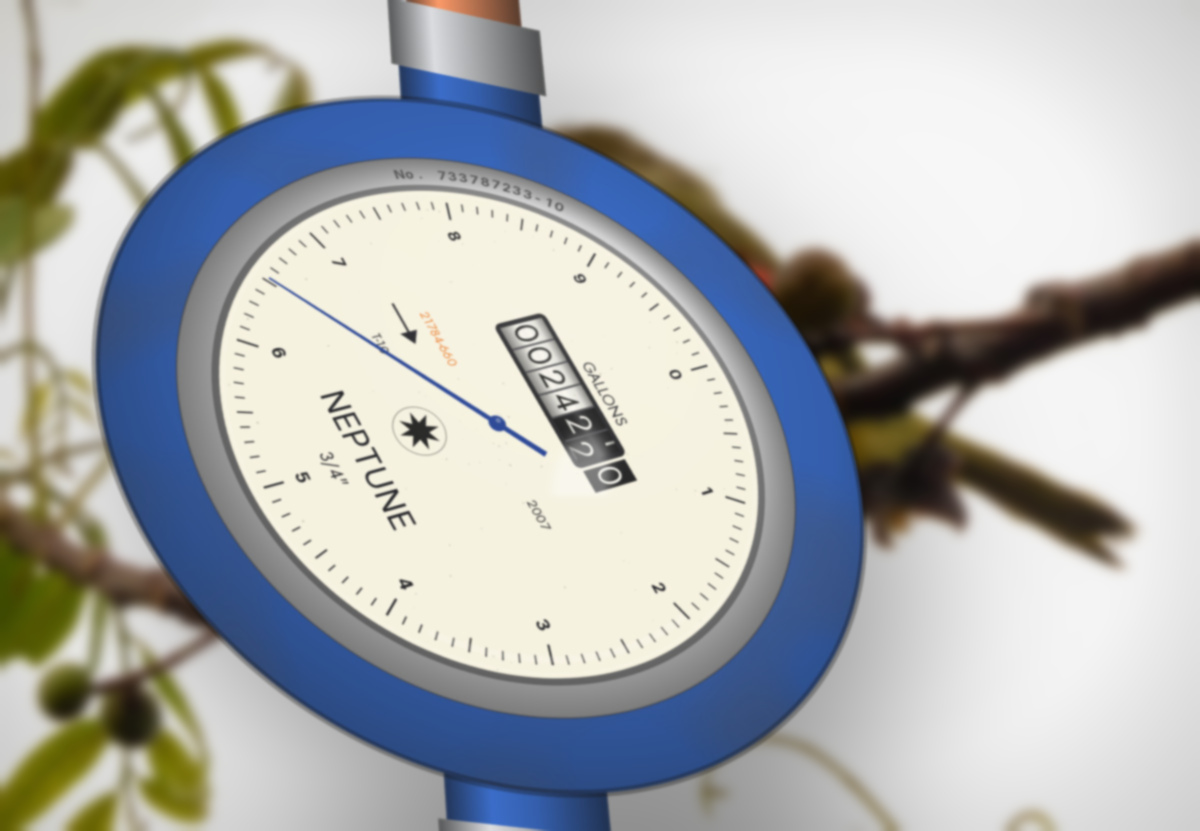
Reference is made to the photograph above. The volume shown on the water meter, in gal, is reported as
24216.5 gal
